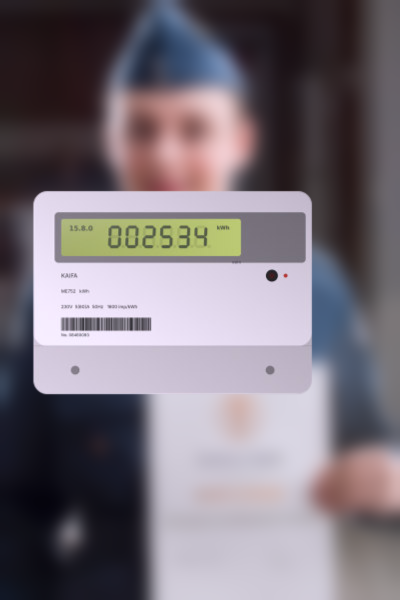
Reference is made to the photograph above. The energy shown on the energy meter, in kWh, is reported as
2534 kWh
